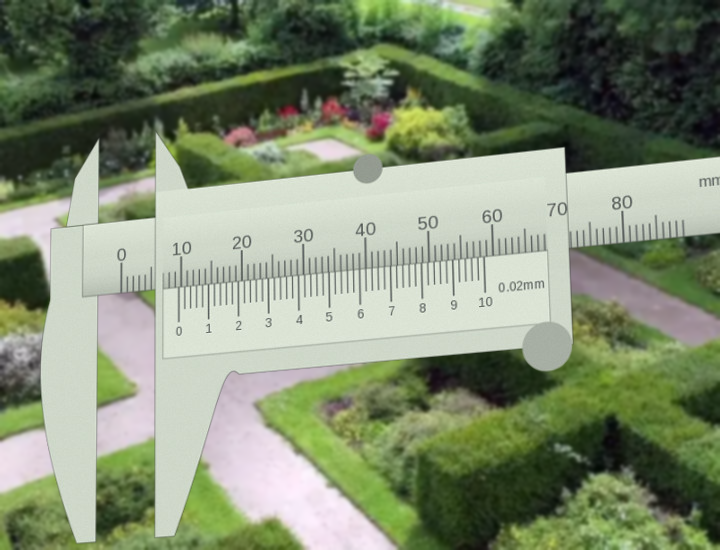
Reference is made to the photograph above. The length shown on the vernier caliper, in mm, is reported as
9.6 mm
